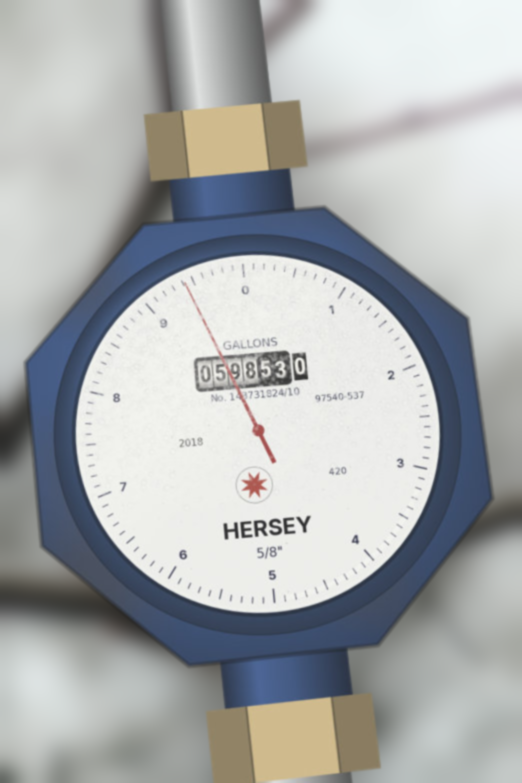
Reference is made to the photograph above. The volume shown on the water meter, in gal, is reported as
598529.4 gal
